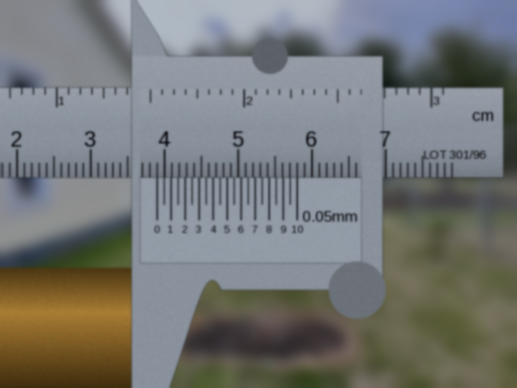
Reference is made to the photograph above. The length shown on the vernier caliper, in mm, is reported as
39.0 mm
